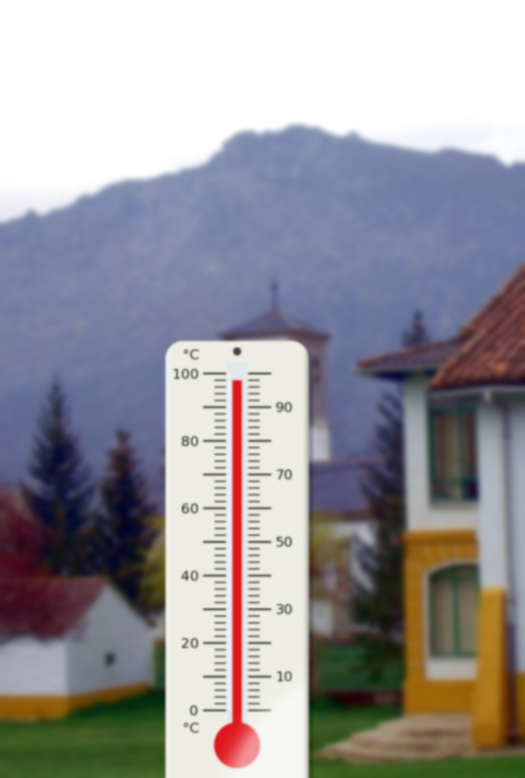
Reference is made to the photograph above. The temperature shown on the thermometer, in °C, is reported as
98 °C
